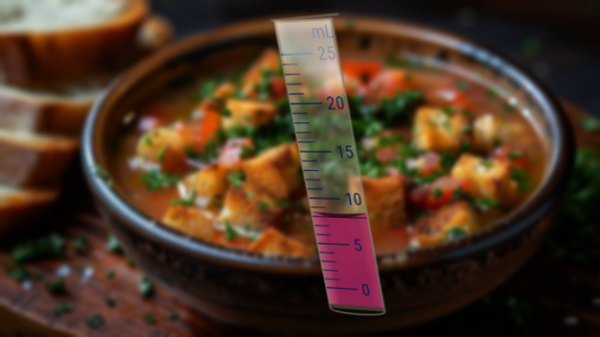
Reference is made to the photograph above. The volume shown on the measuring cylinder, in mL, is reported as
8 mL
